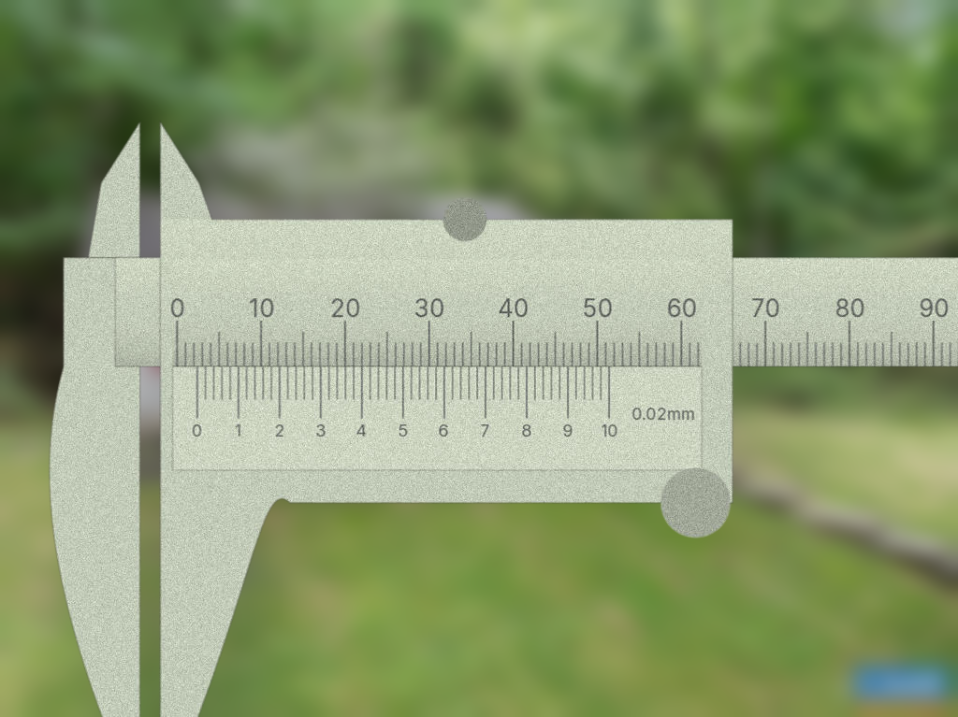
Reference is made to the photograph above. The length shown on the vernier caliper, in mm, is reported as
2.4 mm
